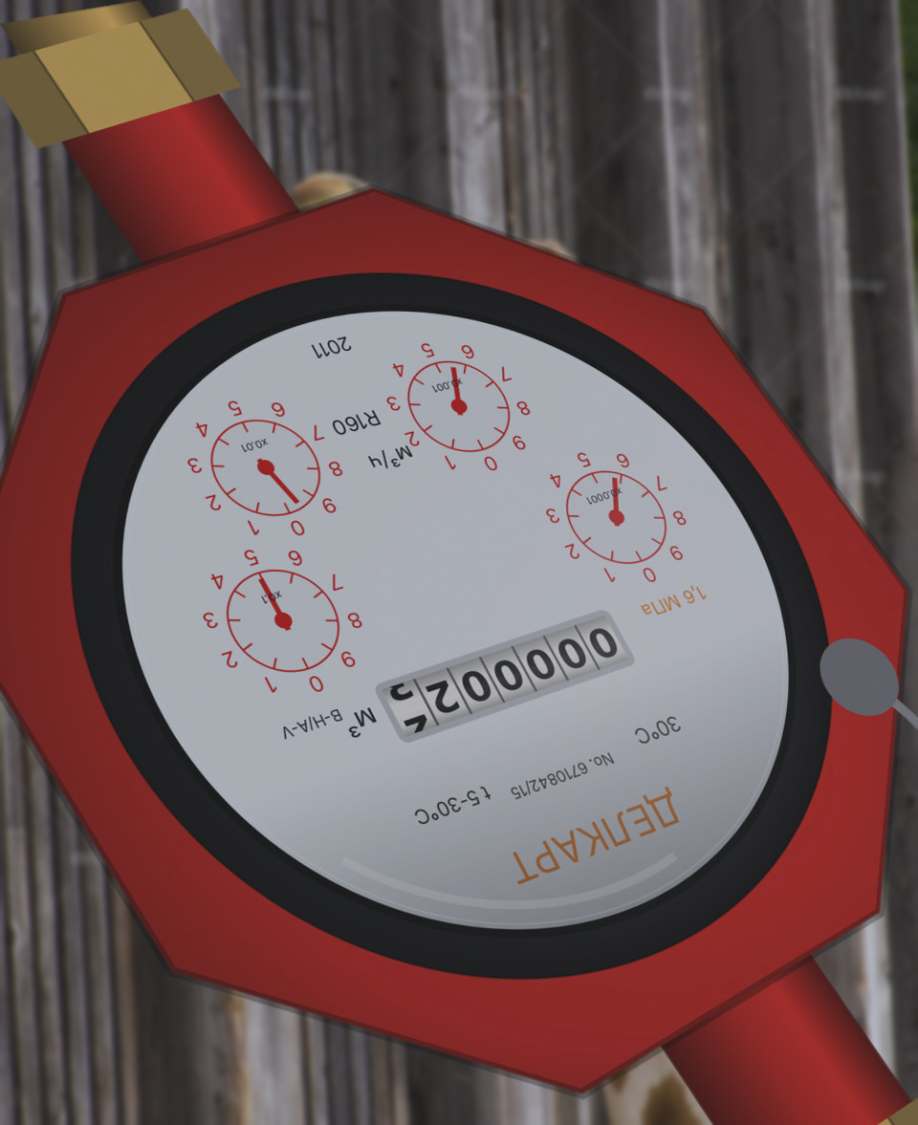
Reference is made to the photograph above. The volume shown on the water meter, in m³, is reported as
22.4955 m³
